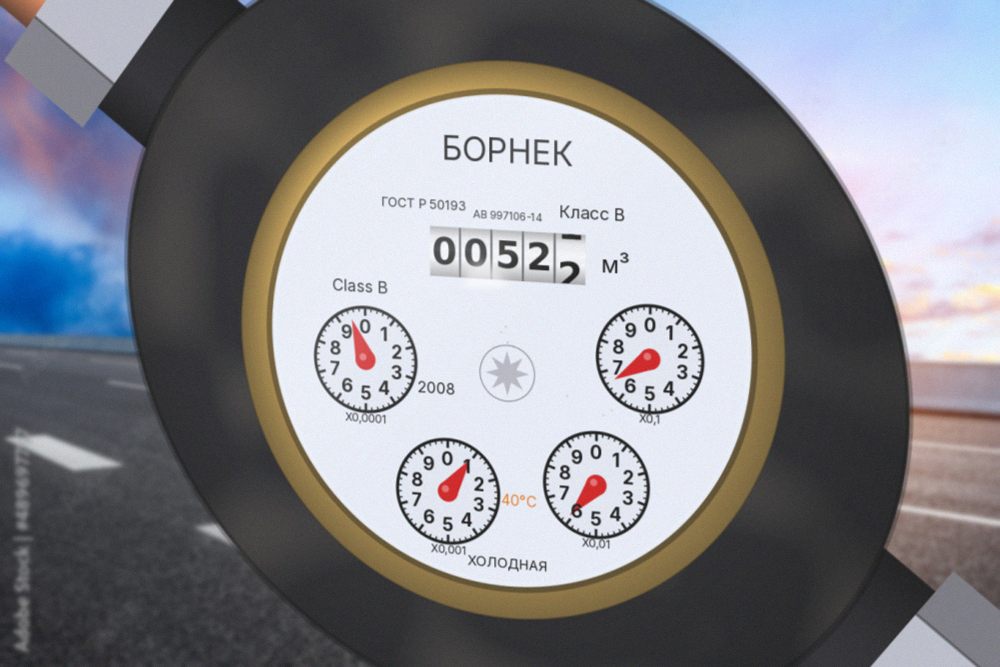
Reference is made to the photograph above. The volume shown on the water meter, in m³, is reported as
521.6609 m³
